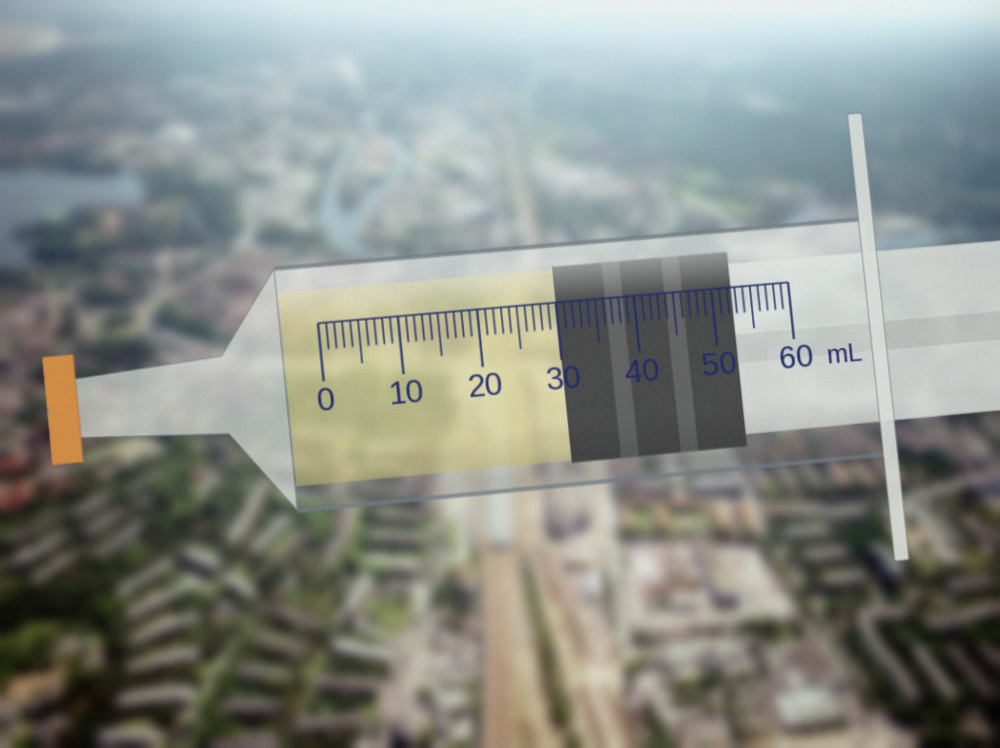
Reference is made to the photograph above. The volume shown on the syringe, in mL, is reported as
30 mL
